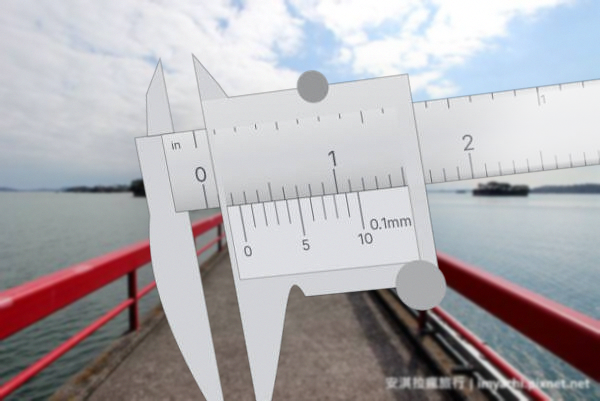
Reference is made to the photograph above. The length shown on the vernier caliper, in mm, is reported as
2.5 mm
